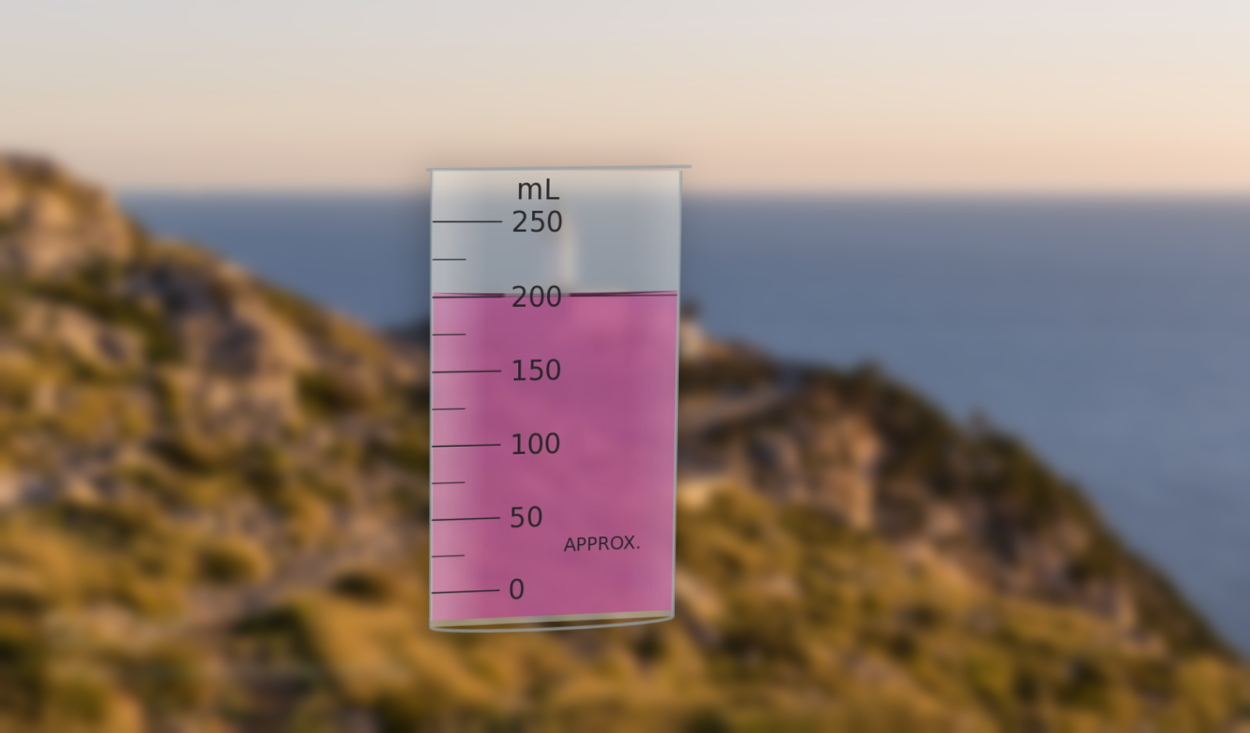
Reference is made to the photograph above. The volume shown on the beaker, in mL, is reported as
200 mL
